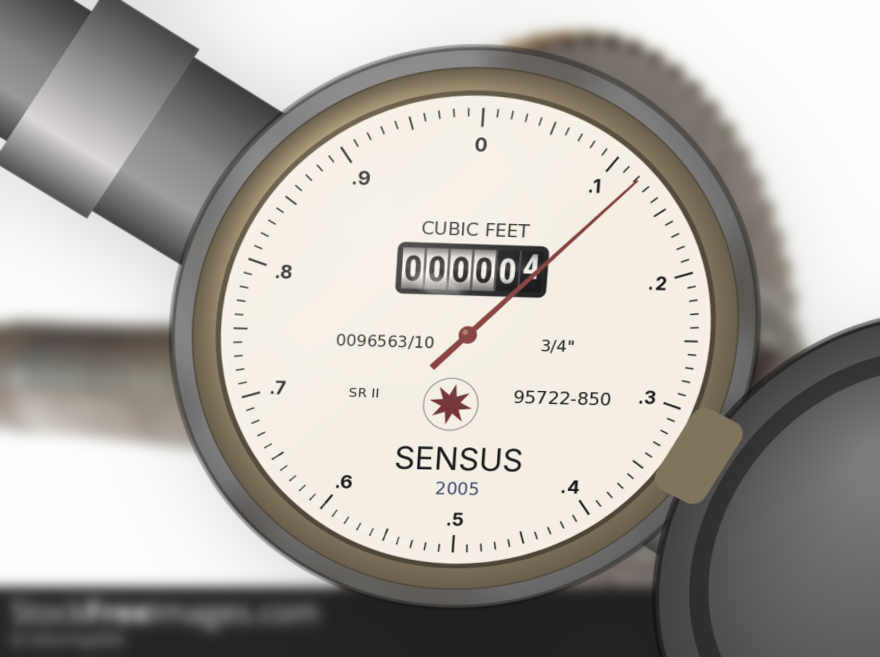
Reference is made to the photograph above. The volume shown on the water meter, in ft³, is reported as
4.12 ft³
